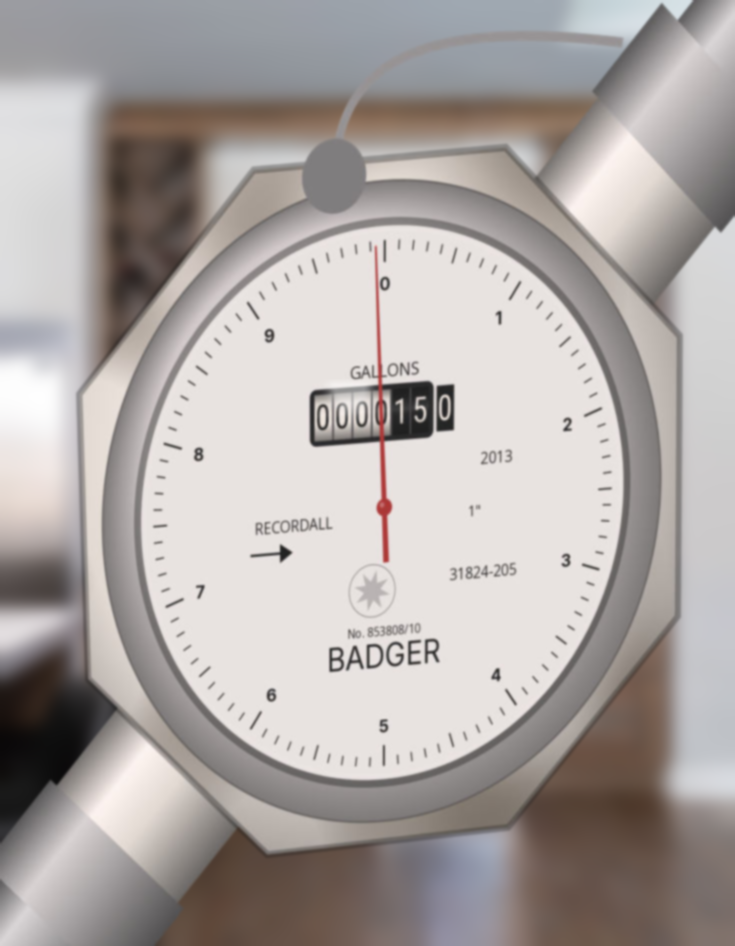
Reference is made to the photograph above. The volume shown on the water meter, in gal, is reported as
149.9 gal
